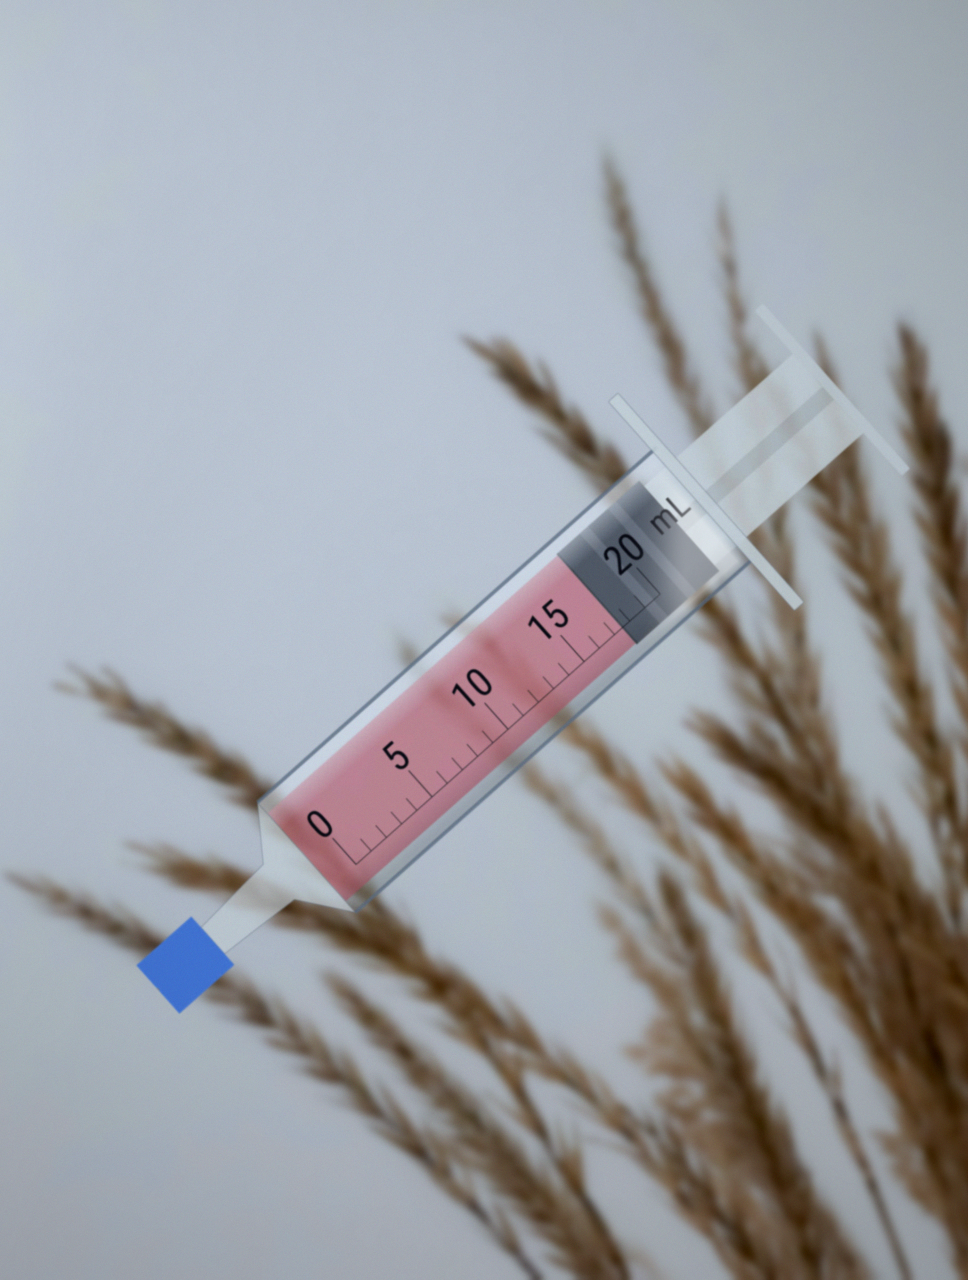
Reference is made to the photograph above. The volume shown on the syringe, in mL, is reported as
17.5 mL
